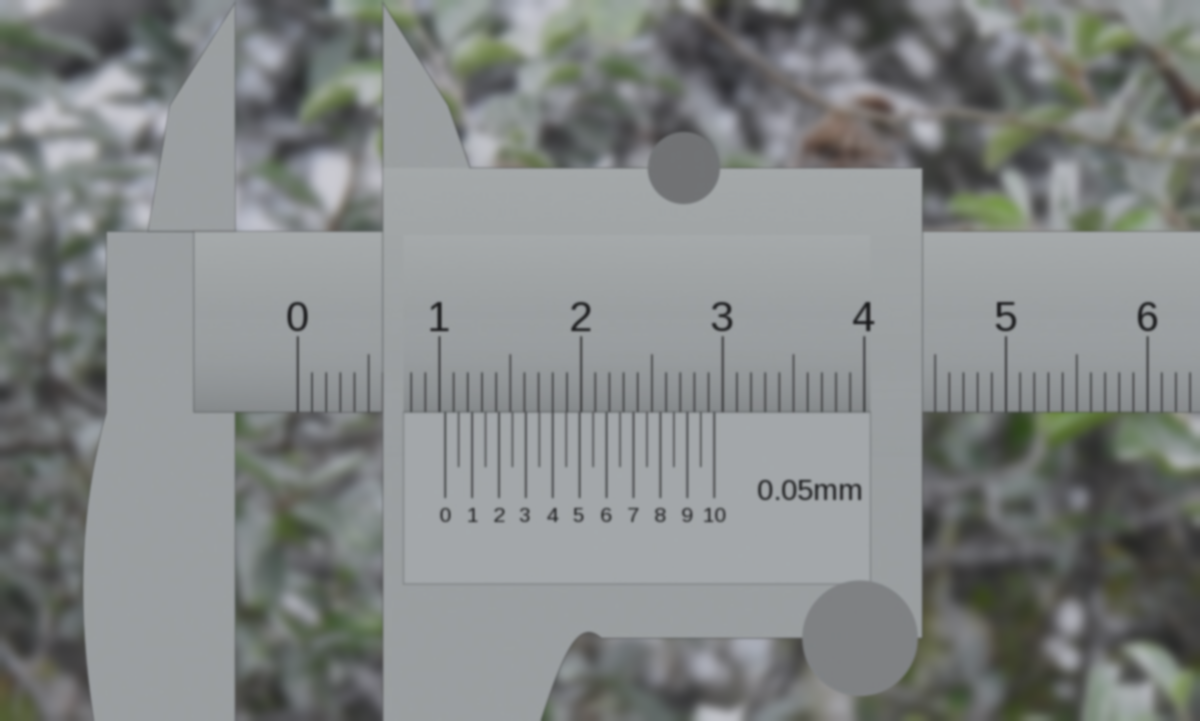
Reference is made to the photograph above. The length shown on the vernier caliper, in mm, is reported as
10.4 mm
